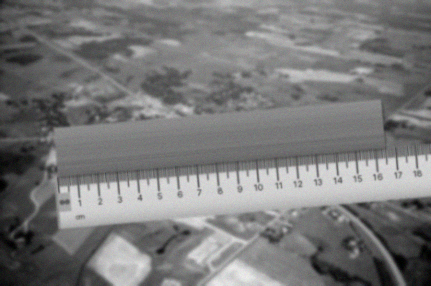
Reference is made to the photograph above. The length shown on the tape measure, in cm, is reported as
16.5 cm
